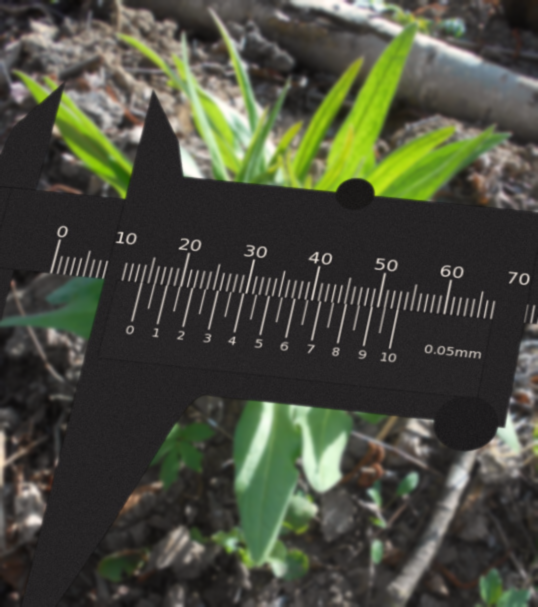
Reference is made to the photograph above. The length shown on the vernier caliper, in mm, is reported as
14.0 mm
